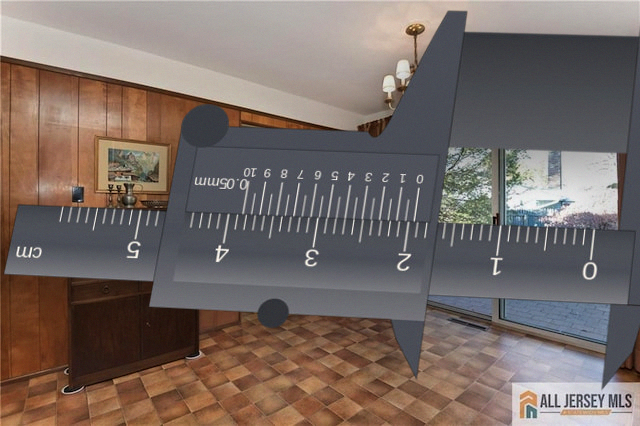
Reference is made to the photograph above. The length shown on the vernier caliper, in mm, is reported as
19.4 mm
